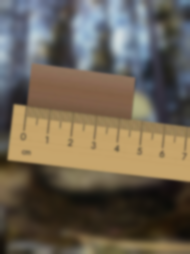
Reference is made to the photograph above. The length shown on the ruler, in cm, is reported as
4.5 cm
